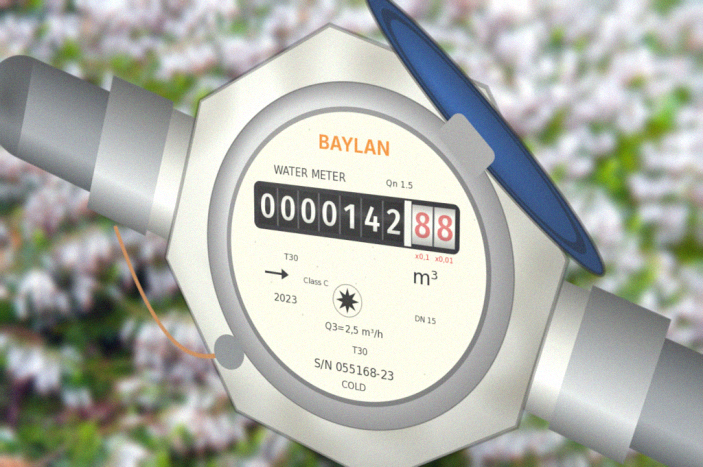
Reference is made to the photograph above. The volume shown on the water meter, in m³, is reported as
142.88 m³
